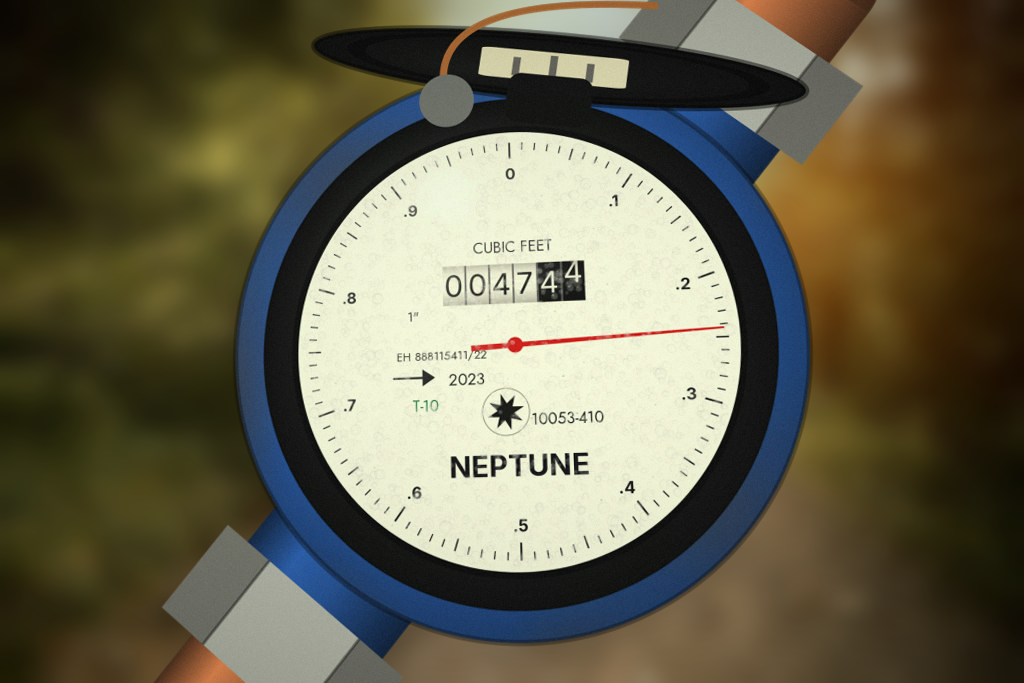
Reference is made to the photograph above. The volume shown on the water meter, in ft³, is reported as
4744.24 ft³
